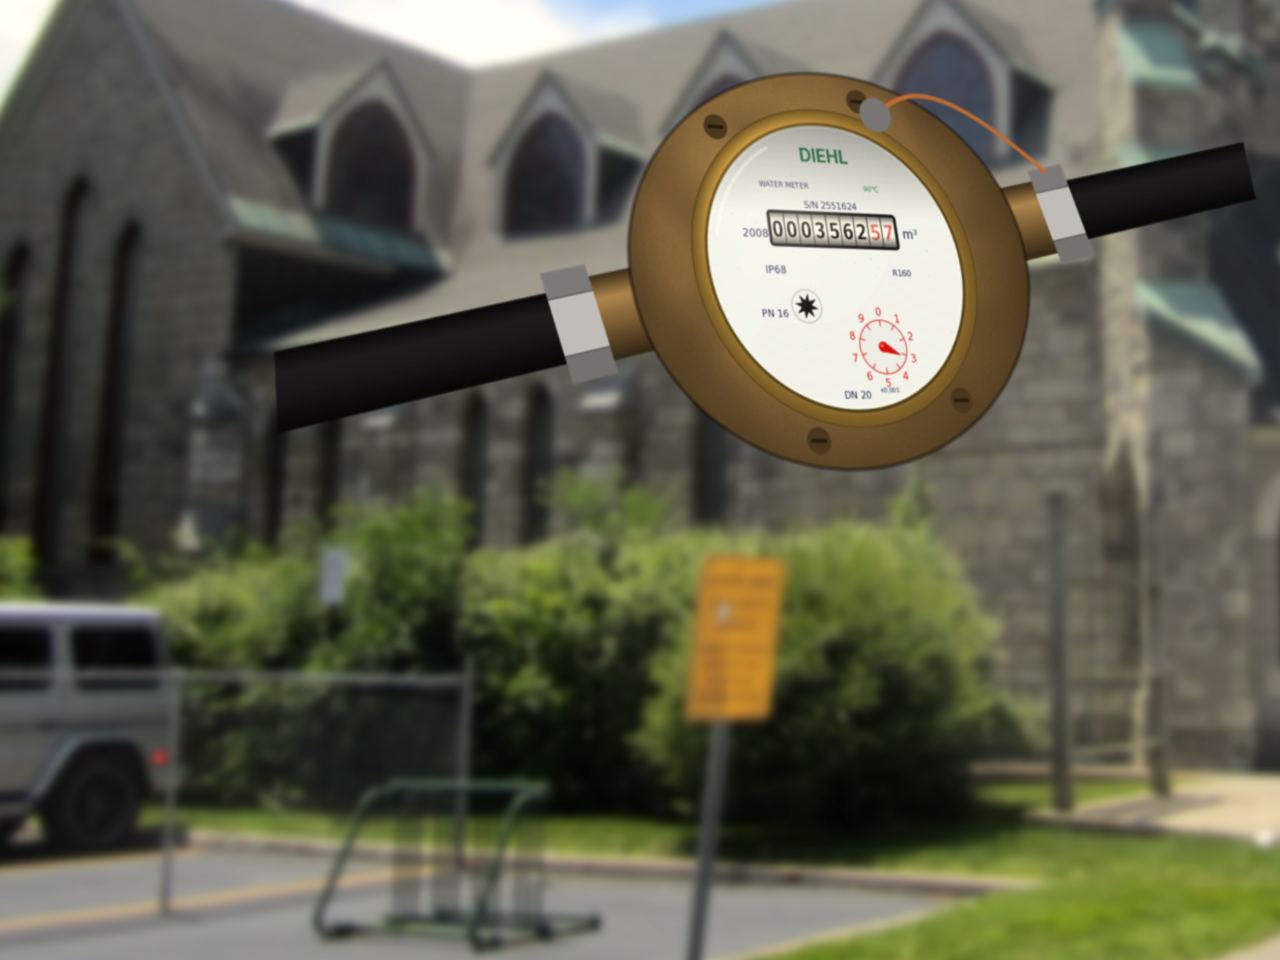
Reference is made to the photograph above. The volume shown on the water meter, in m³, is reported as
3562.573 m³
